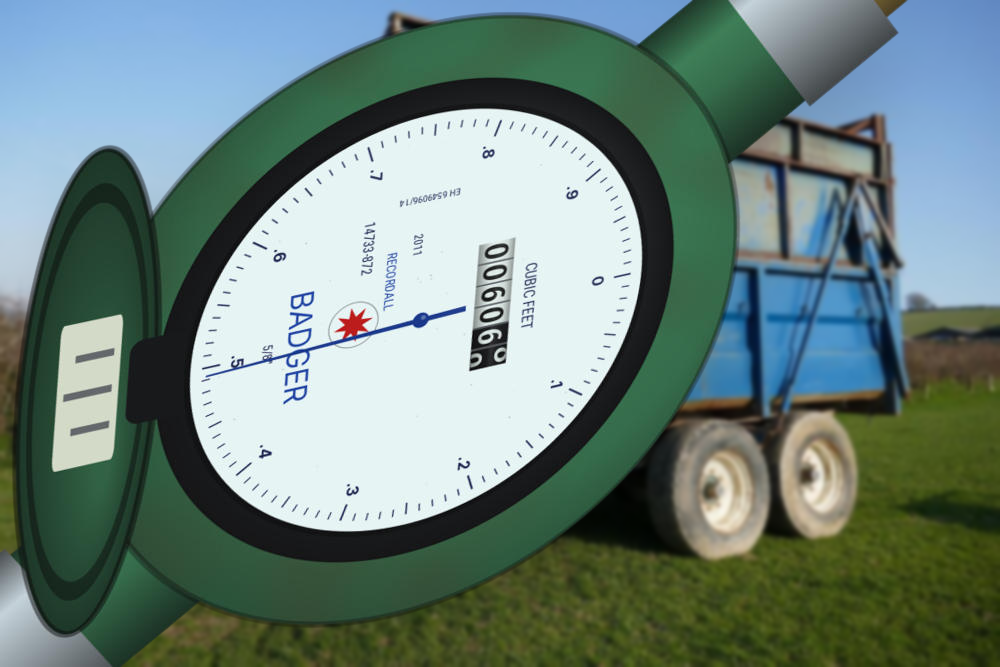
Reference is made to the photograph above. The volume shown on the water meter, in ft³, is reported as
6068.49 ft³
